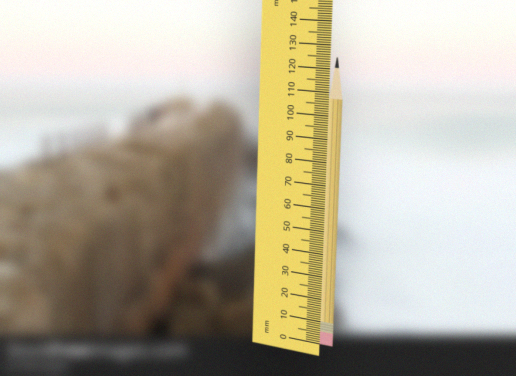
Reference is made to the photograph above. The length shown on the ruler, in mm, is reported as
125 mm
